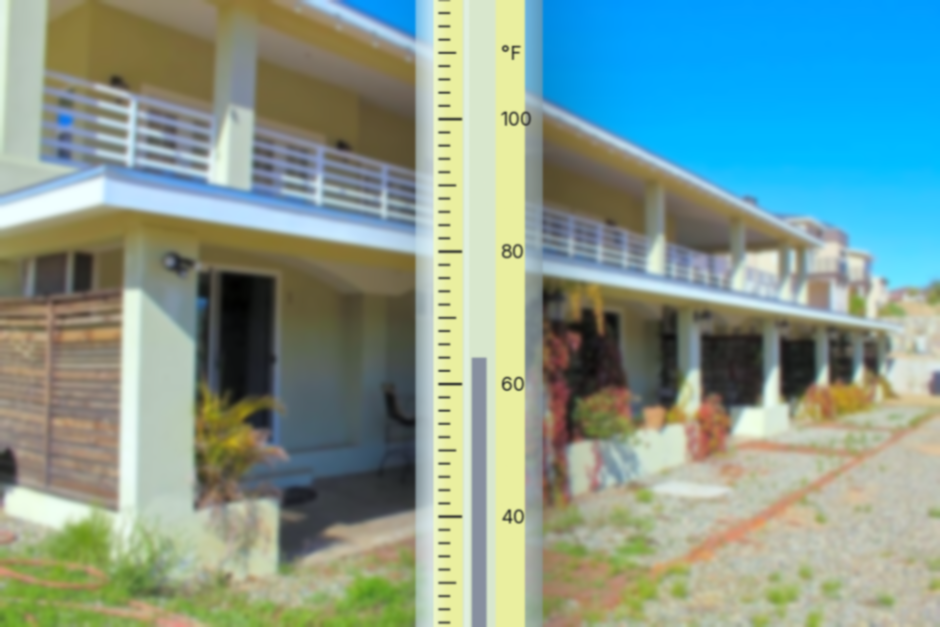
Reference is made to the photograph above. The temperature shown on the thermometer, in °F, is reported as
64 °F
